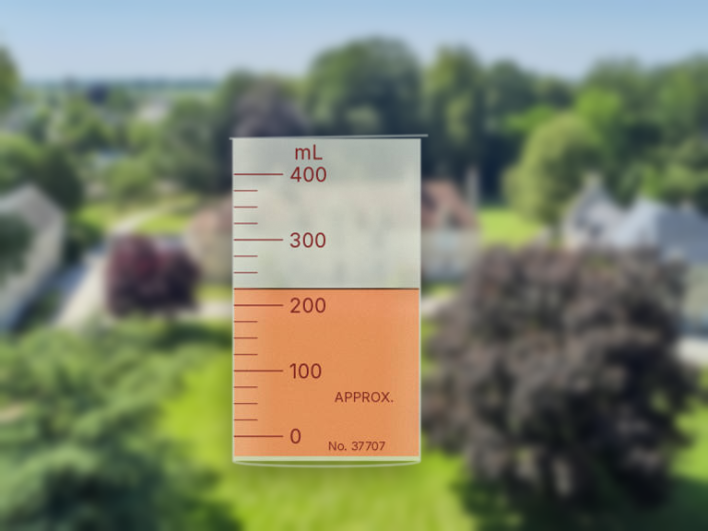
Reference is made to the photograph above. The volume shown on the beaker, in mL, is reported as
225 mL
